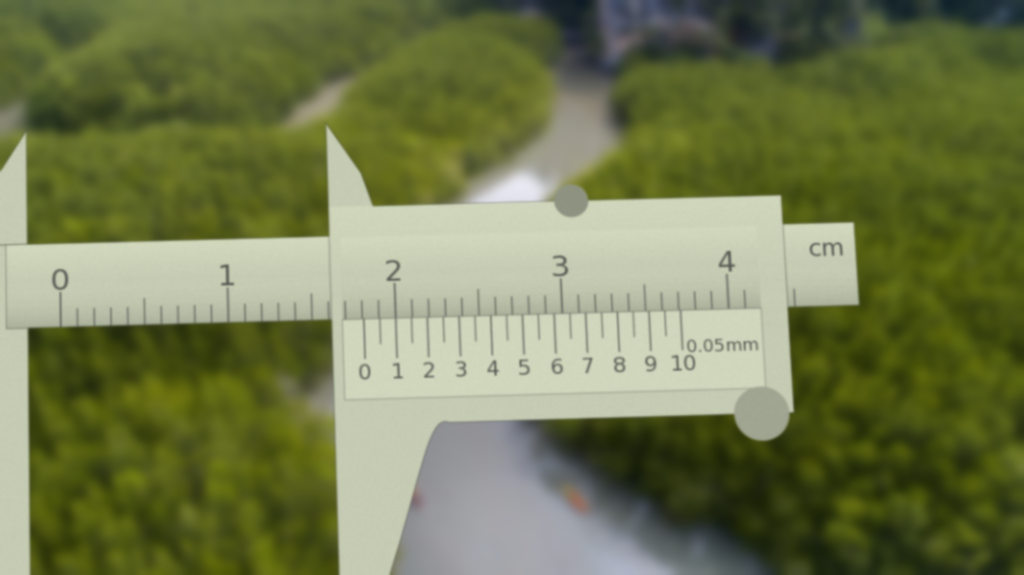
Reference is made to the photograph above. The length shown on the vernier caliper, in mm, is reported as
18.1 mm
